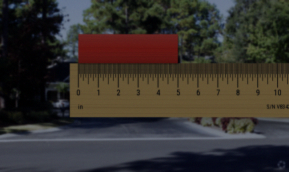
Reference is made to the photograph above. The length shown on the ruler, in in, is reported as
5 in
